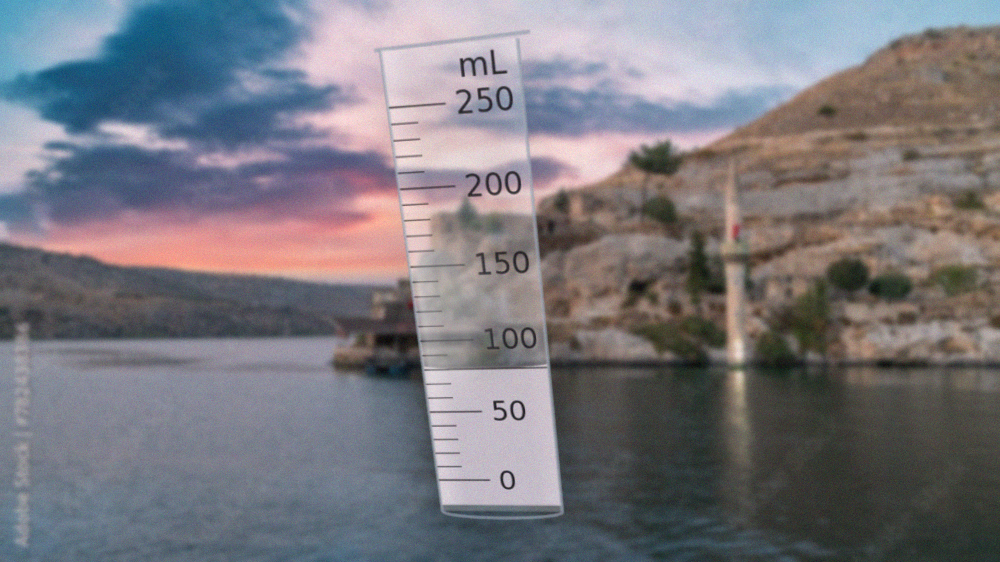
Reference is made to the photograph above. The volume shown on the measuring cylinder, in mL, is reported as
80 mL
